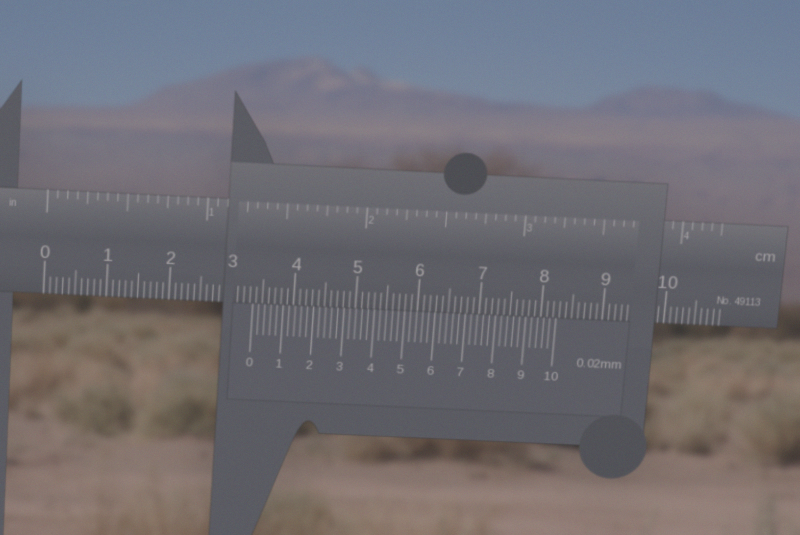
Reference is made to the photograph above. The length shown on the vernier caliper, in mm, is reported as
33.5 mm
